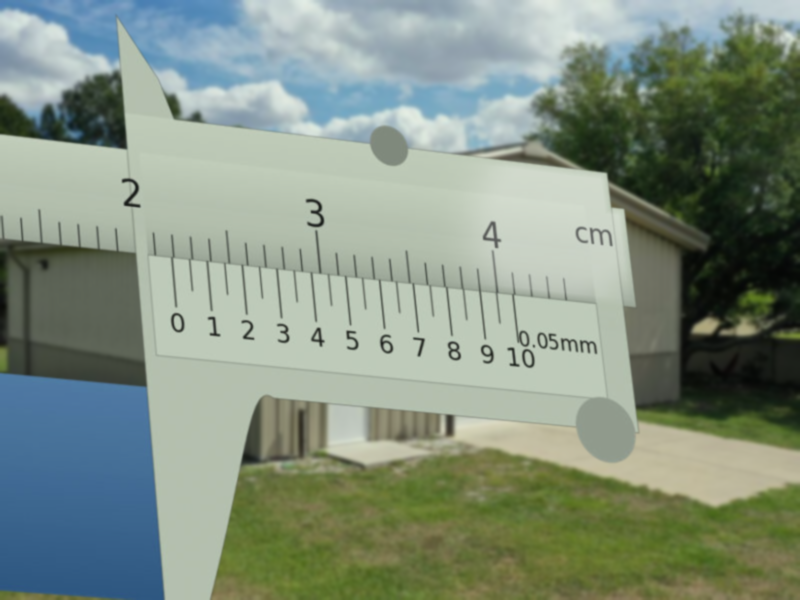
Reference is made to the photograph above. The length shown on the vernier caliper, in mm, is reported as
21.9 mm
